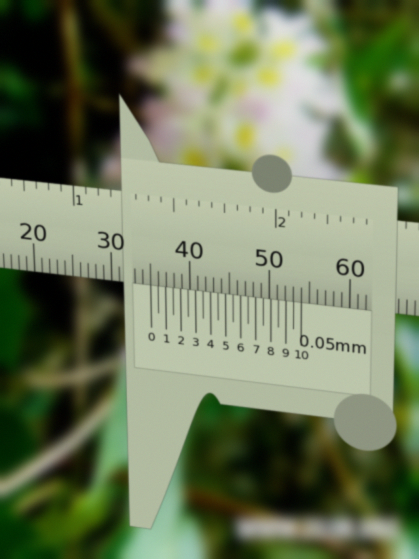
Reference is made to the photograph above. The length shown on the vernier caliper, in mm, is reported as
35.0 mm
